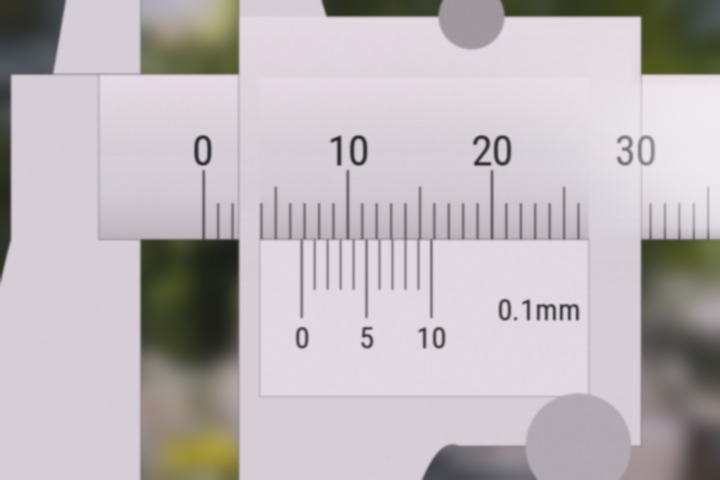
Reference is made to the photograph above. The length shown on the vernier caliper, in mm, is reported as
6.8 mm
